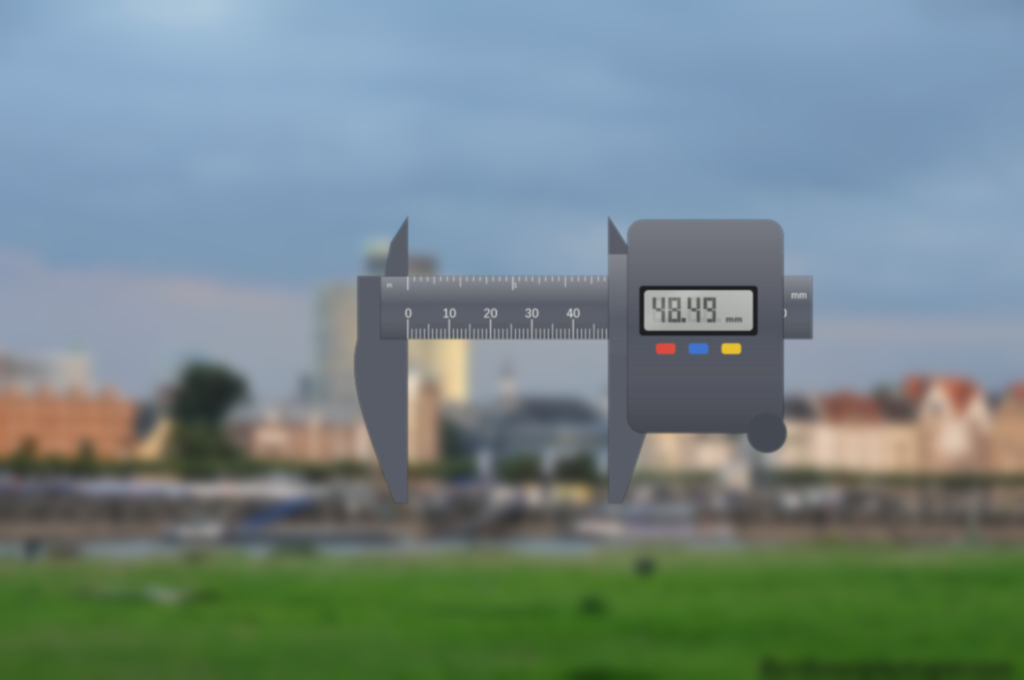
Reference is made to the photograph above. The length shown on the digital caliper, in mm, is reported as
48.49 mm
